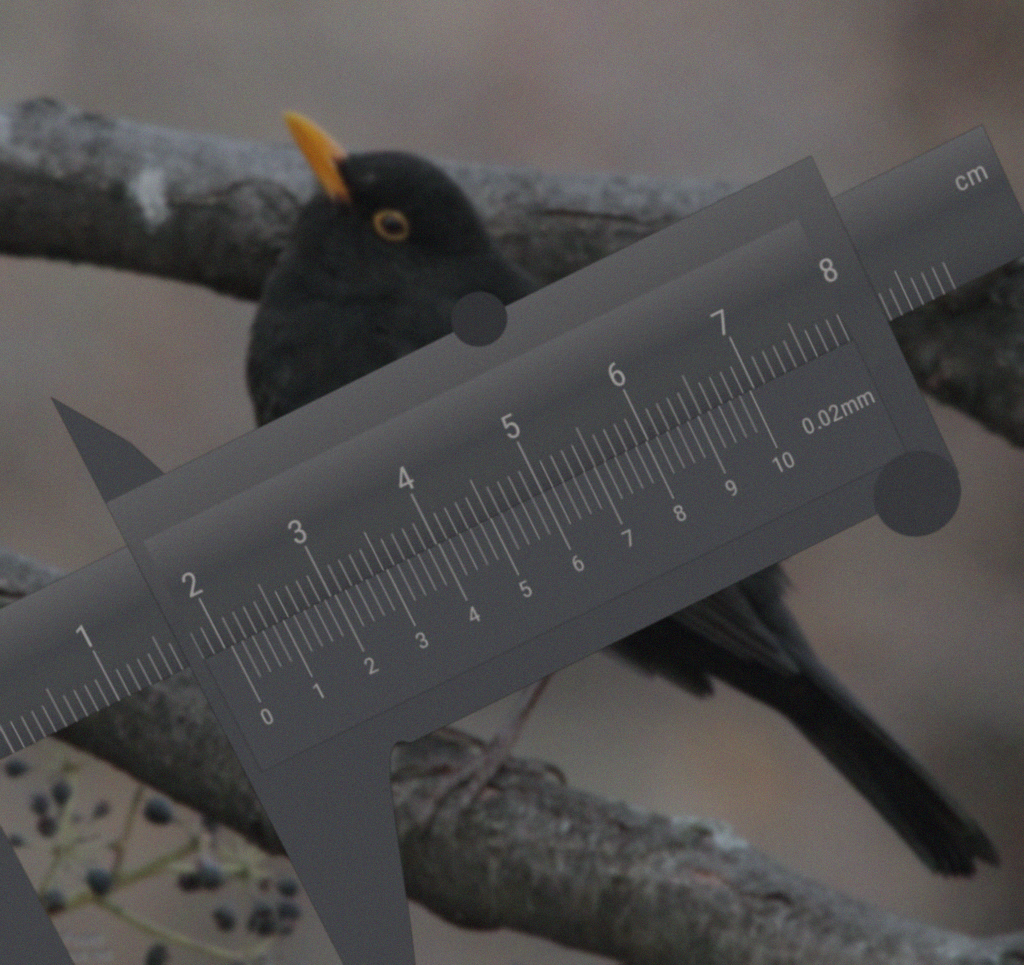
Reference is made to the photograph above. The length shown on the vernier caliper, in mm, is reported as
20.6 mm
